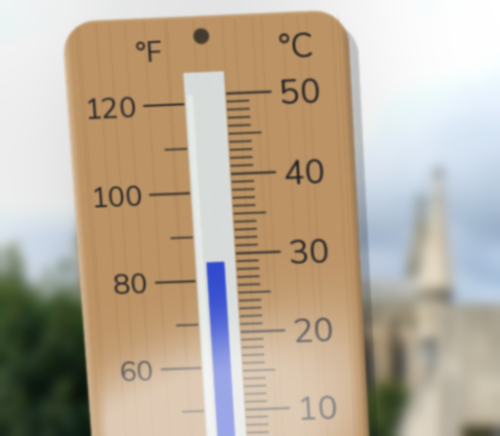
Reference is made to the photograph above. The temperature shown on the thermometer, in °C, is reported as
29 °C
